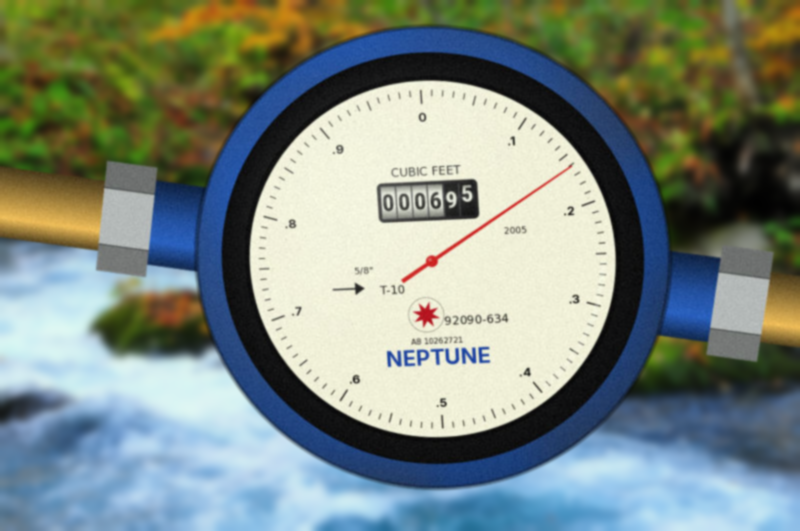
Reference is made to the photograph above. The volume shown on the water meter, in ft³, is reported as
695.16 ft³
